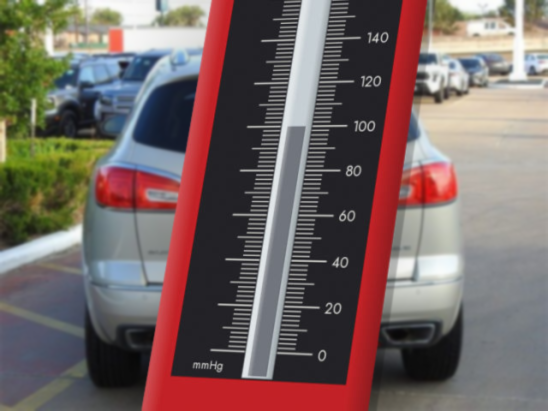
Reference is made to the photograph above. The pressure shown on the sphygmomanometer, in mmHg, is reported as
100 mmHg
